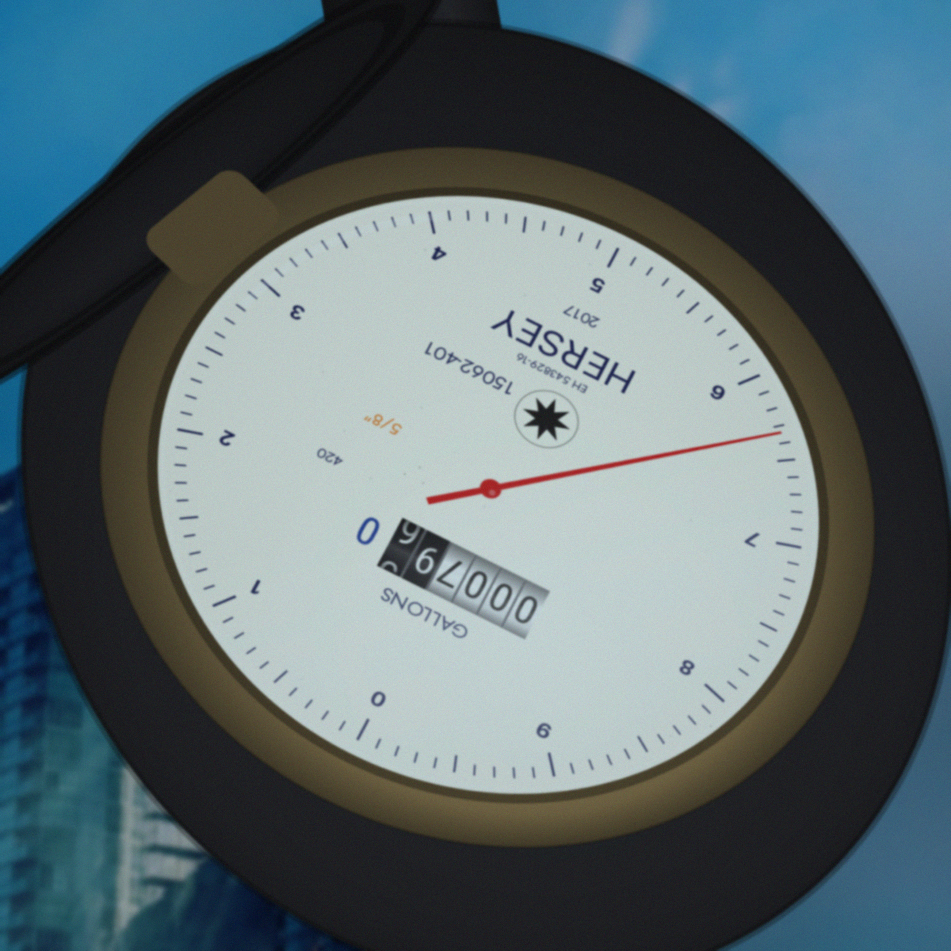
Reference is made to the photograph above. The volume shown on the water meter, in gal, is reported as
7956.3 gal
